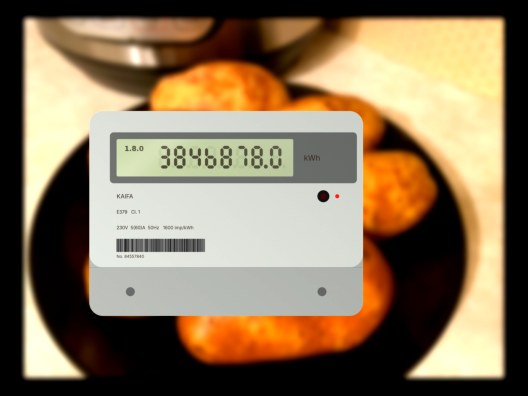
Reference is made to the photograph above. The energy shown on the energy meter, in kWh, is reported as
3846878.0 kWh
